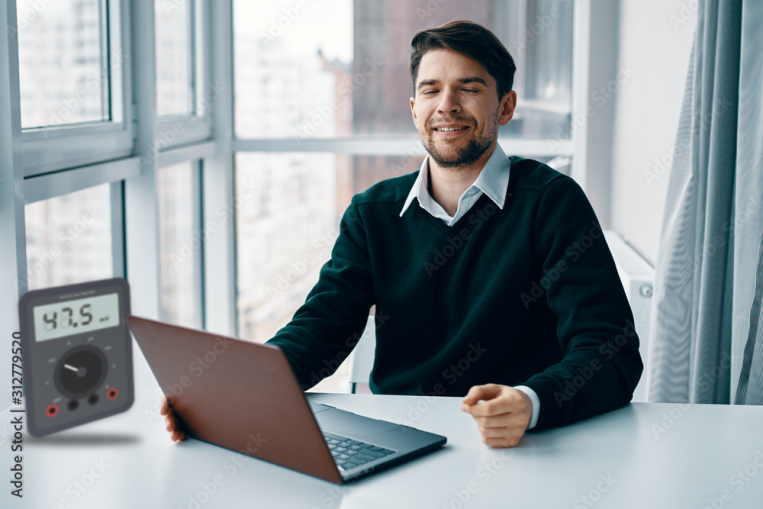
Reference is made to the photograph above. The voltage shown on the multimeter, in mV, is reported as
47.5 mV
